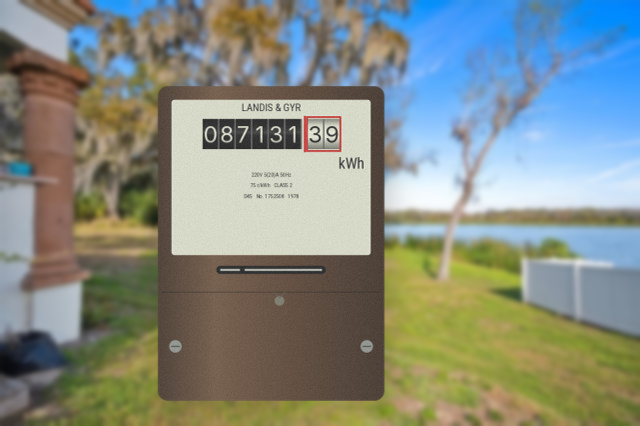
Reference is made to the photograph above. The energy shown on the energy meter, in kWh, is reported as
87131.39 kWh
